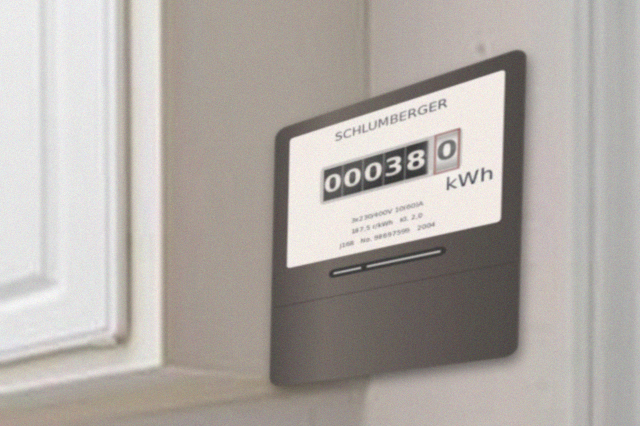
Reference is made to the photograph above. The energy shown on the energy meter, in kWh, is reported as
38.0 kWh
